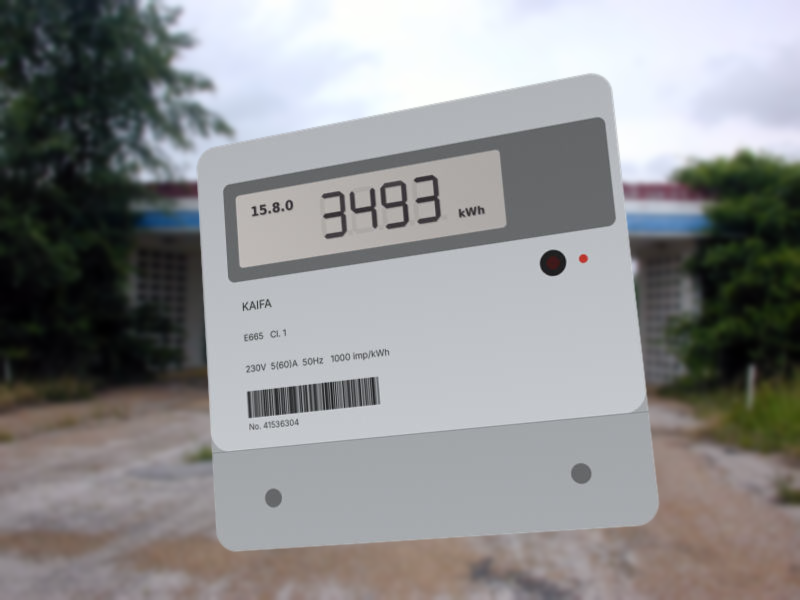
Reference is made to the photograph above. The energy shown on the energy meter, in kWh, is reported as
3493 kWh
